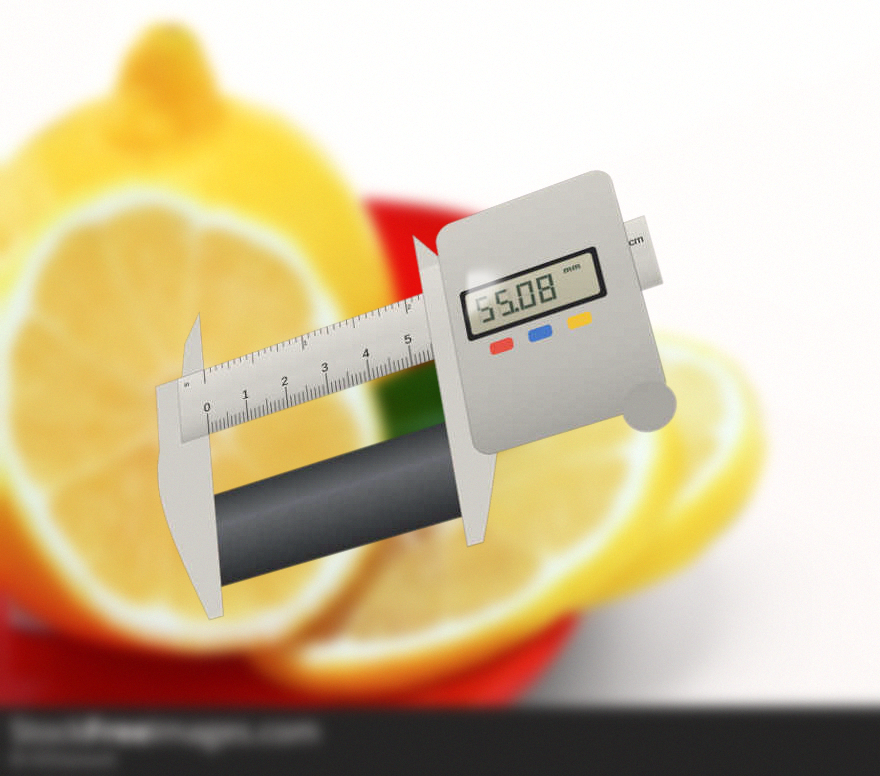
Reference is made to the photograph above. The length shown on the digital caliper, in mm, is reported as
55.08 mm
